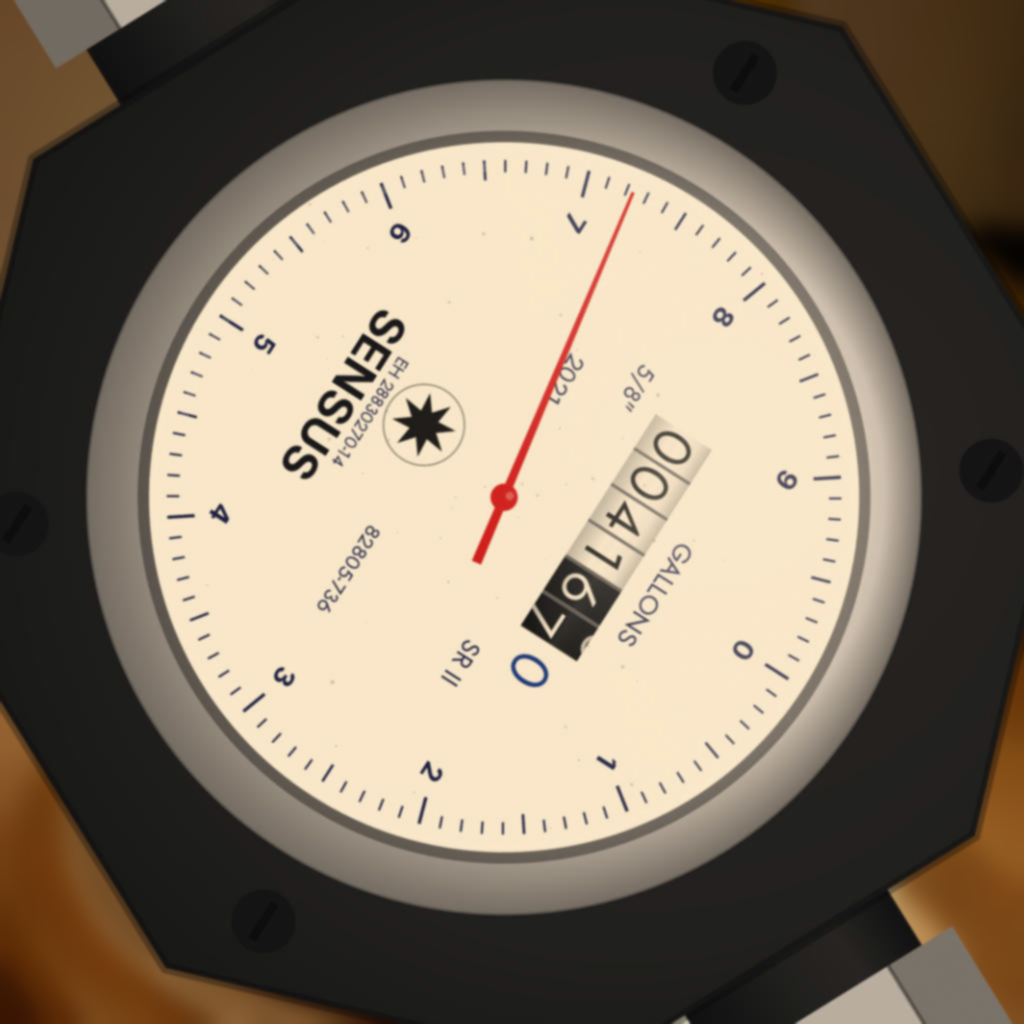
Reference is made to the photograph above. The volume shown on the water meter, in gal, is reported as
41667.2 gal
